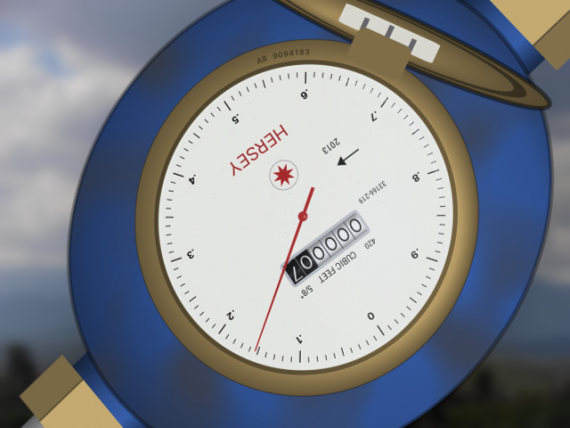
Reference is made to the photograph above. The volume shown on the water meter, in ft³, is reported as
7.15 ft³
